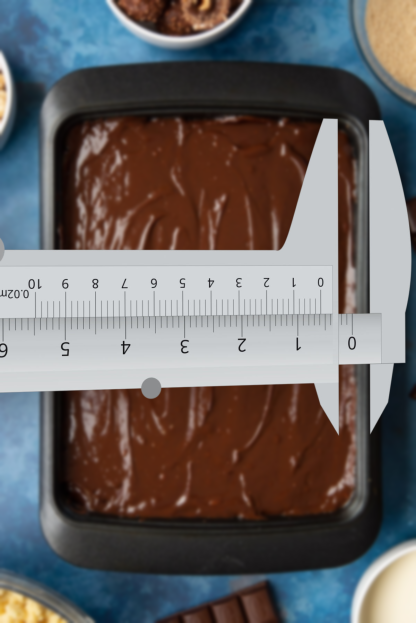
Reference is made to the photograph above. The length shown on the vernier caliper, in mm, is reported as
5.8 mm
